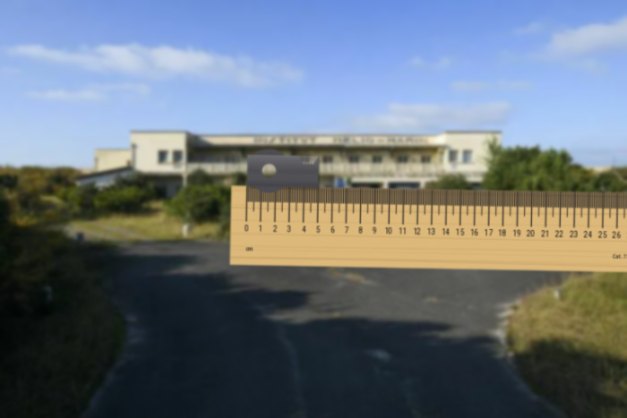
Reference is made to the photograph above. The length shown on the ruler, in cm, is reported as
5 cm
